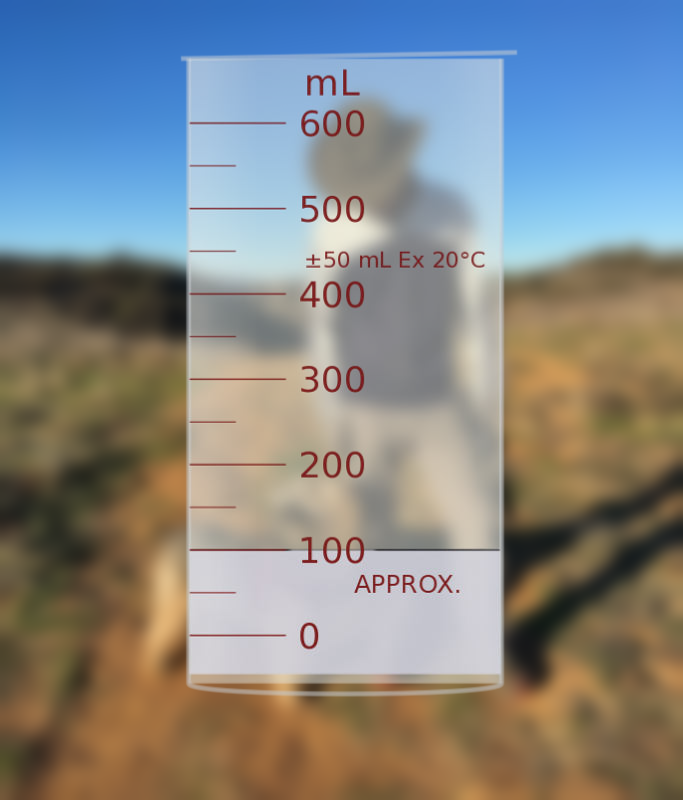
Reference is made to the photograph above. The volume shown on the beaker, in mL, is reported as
100 mL
